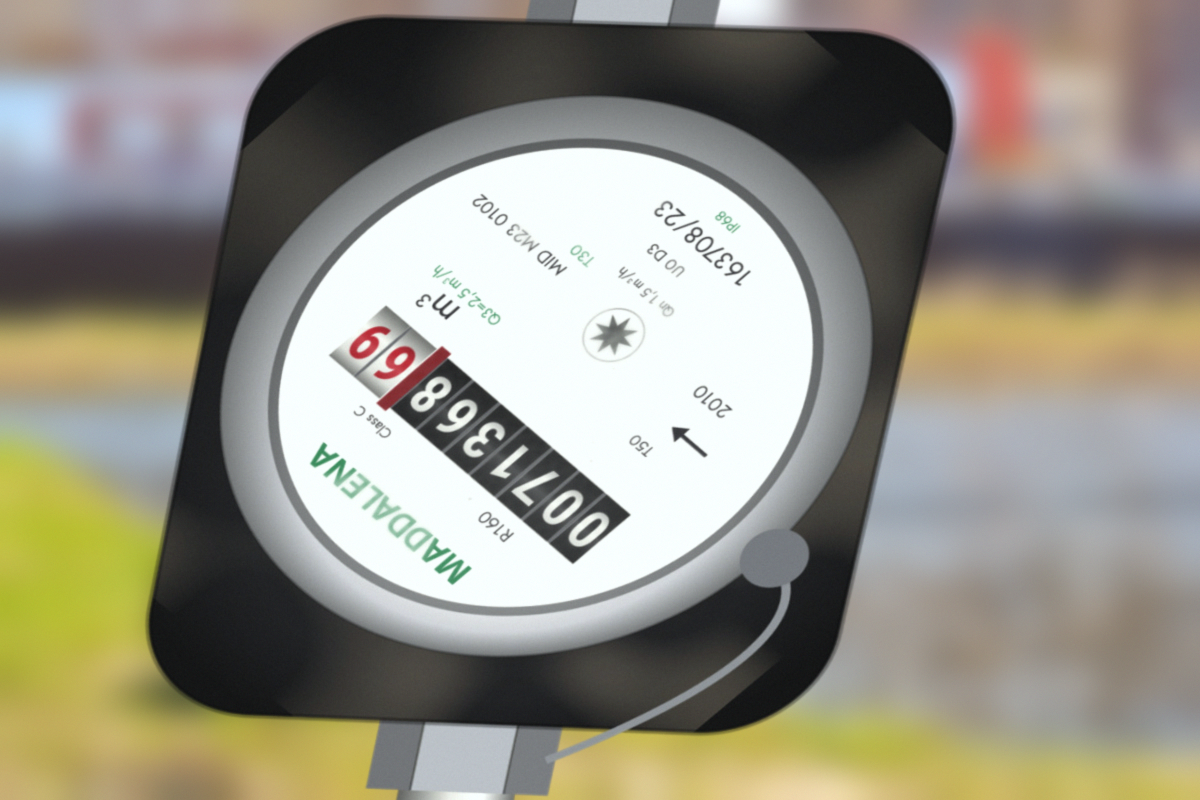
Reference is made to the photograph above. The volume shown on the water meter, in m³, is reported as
71368.69 m³
